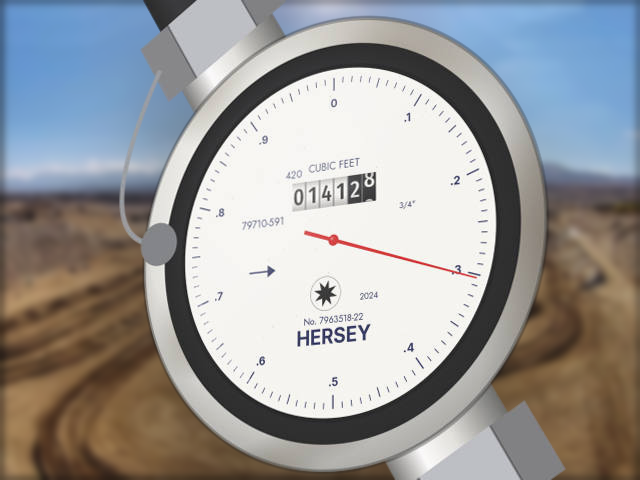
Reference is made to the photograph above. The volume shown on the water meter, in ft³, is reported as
14128.30 ft³
